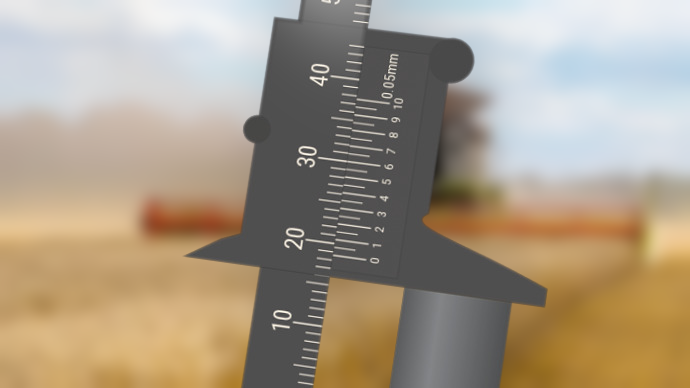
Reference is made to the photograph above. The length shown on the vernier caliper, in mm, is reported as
18.6 mm
